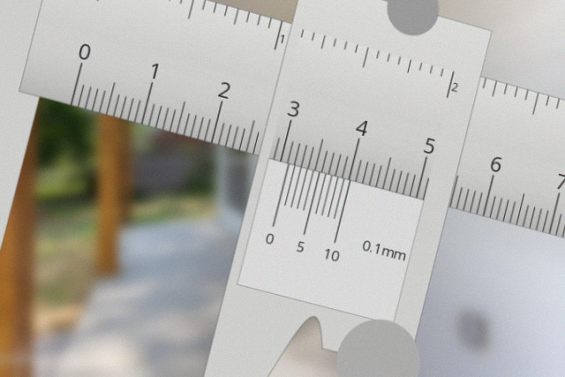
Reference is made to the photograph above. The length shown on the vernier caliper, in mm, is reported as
31.2 mm
